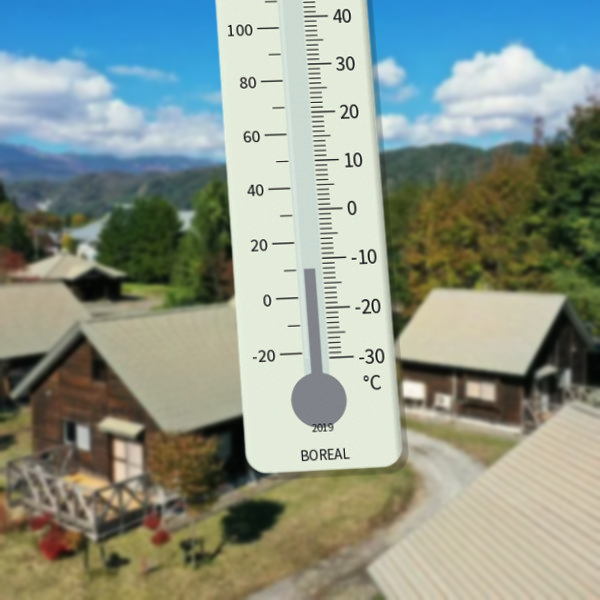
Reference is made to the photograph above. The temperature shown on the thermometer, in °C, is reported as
-12 °C
